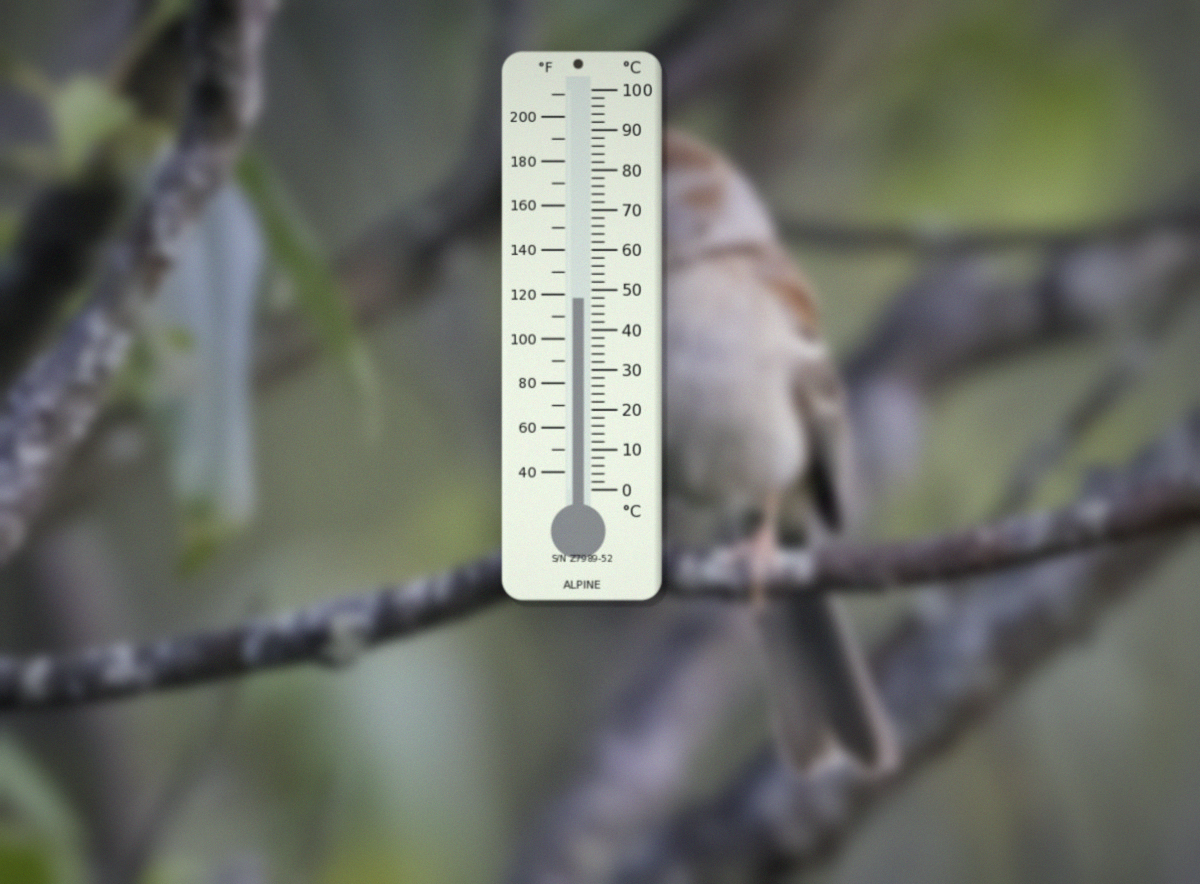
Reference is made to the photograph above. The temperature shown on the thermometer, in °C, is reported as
48 °C
